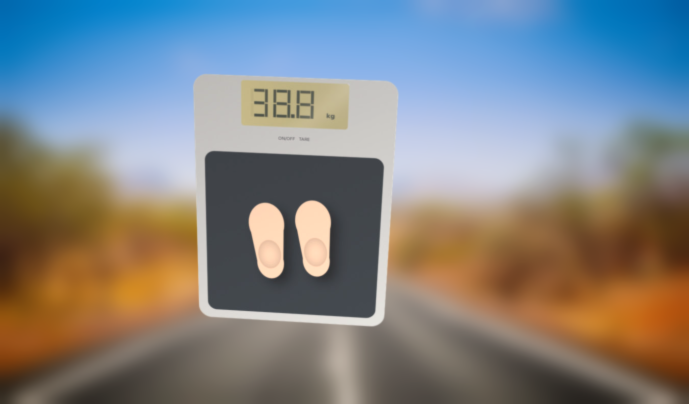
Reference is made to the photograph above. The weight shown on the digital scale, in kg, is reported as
38.8 kg
